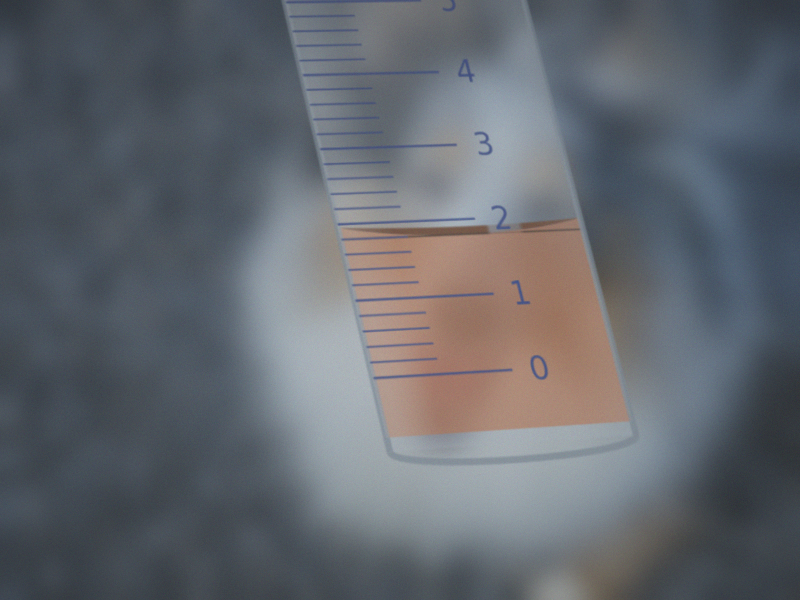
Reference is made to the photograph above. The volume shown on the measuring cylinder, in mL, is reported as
1.8 mL
